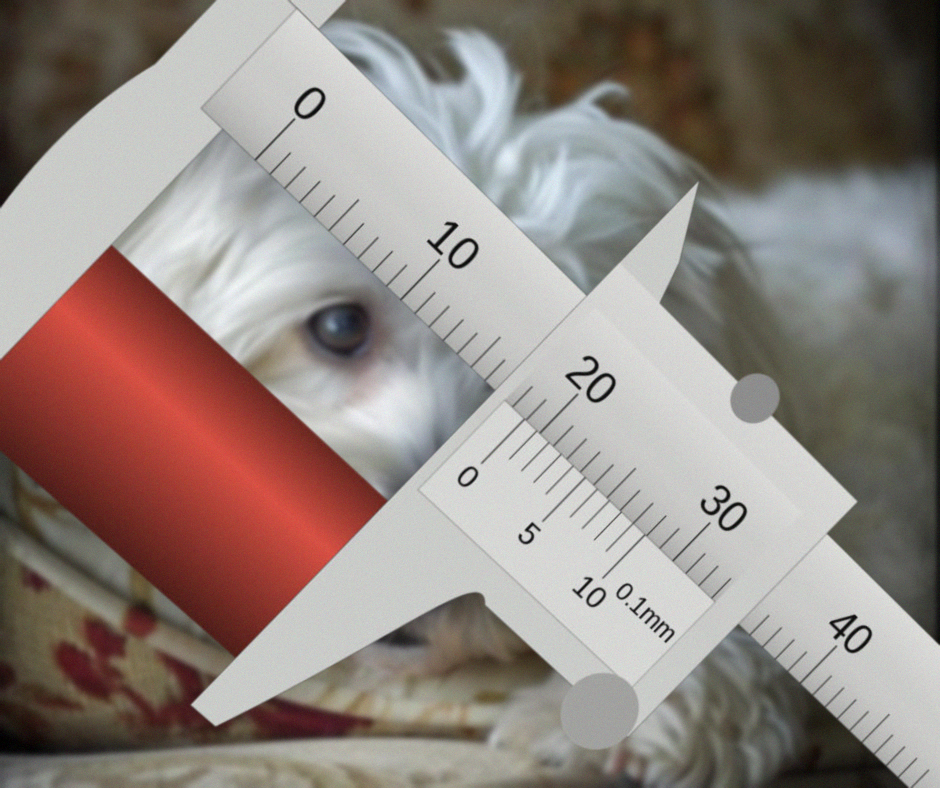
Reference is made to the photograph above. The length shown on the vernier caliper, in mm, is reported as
18.9 mm
